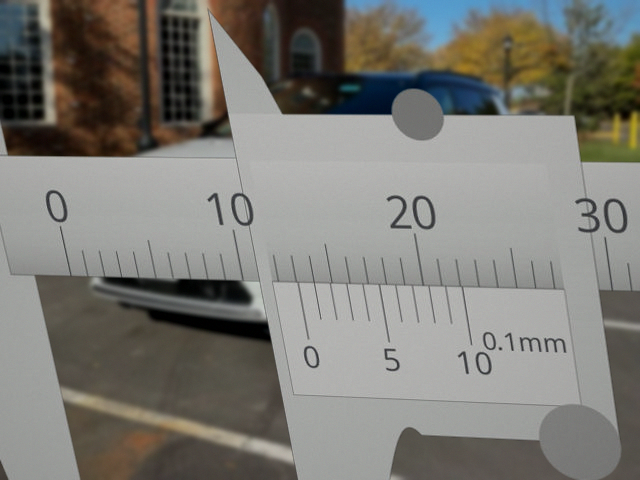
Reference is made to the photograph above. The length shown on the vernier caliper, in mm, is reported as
13.1 mm
